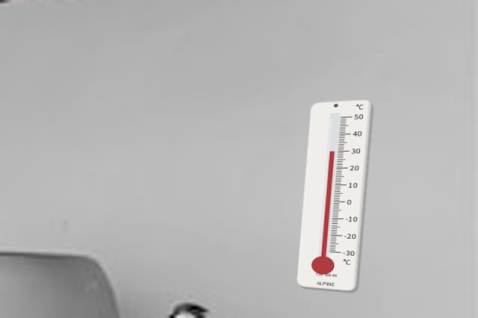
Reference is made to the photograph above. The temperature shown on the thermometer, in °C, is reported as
30 °C
